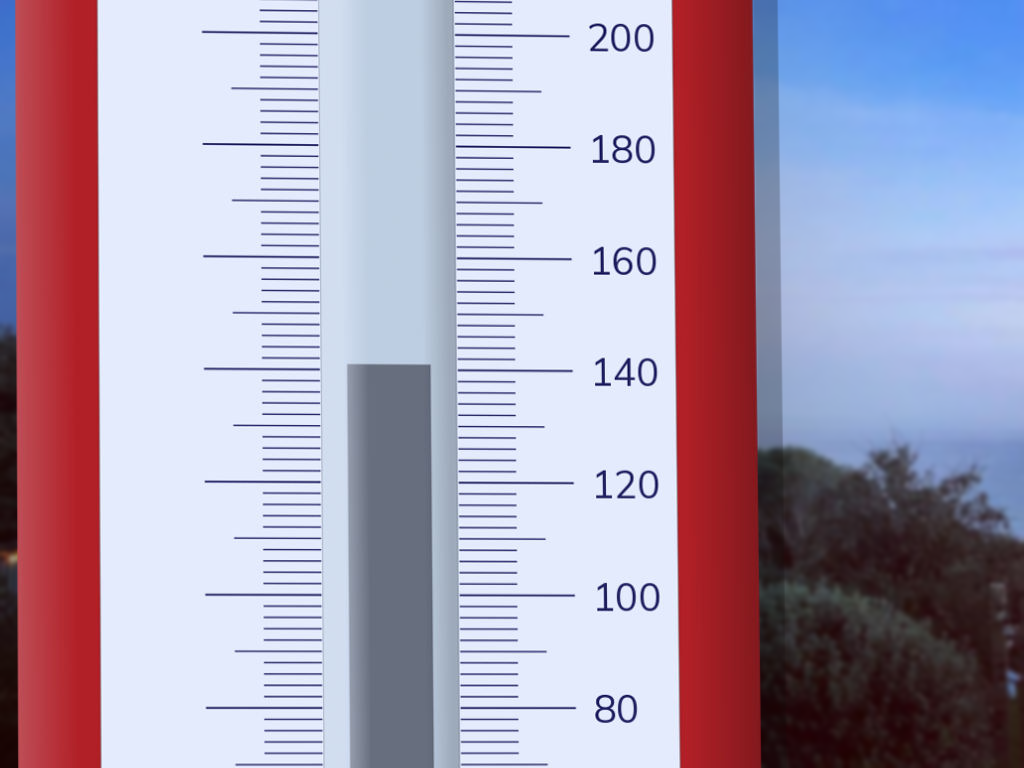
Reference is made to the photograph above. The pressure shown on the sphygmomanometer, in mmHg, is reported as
141 mmHg
